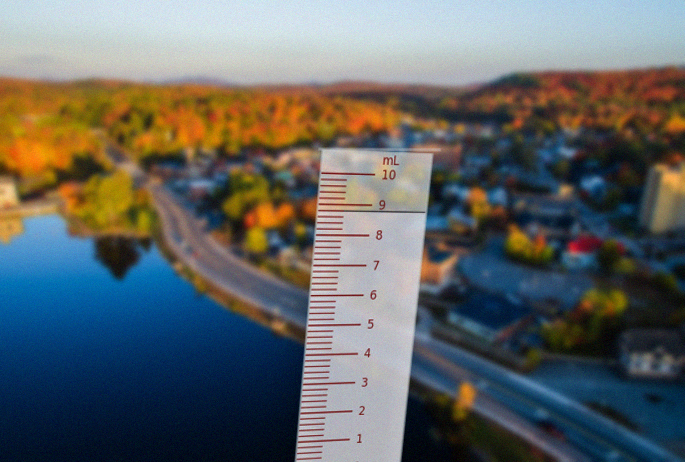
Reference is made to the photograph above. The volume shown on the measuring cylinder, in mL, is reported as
8.8 mL
